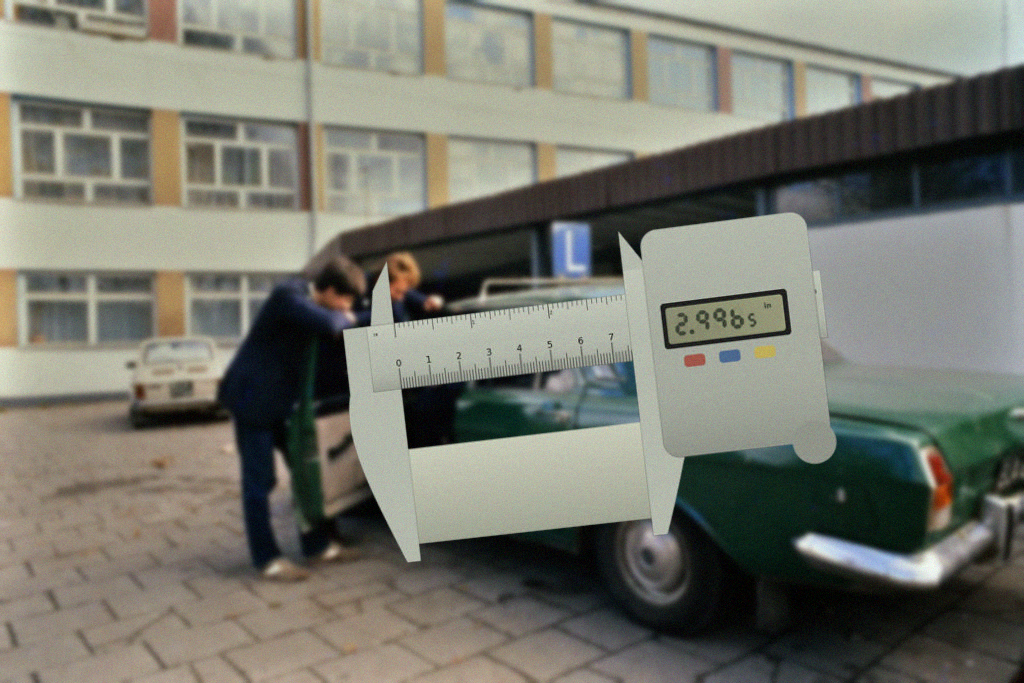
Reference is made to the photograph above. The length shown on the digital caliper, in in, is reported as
2.9965 in
